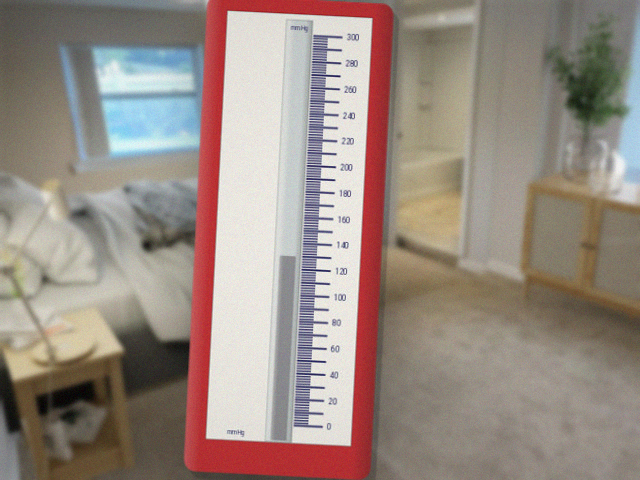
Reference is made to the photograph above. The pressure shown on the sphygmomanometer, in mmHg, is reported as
130 mmHg
